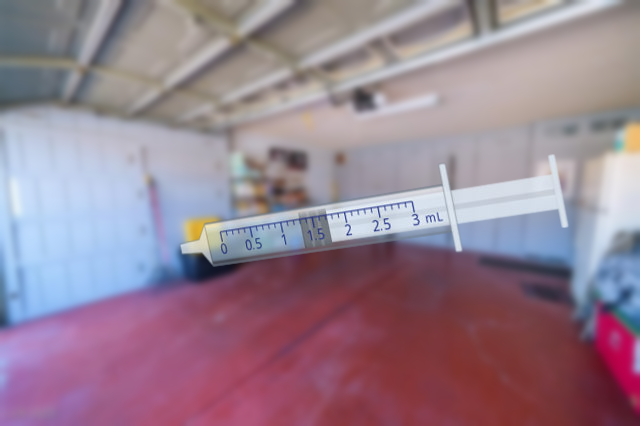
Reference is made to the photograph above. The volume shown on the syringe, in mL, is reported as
1.3 mL
